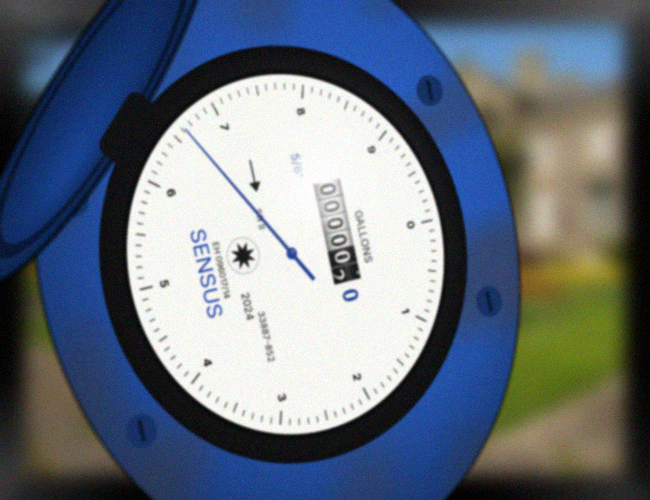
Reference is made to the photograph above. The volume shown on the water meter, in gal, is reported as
16.6 gal
